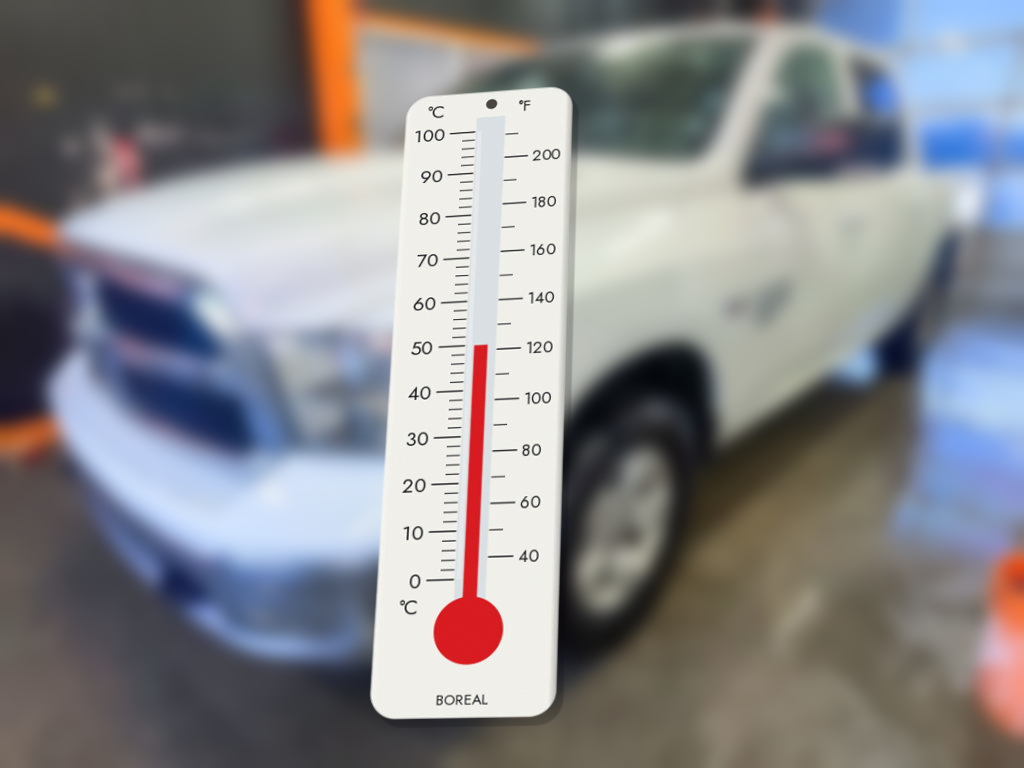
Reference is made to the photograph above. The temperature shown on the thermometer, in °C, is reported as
50 °C
